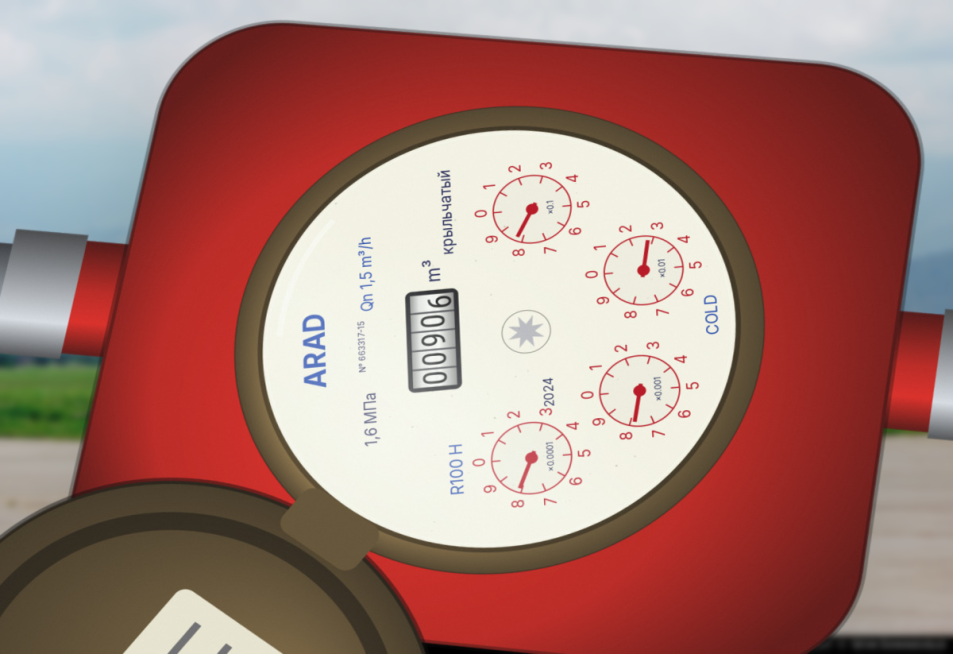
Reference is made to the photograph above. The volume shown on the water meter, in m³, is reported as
905.8278 m³
